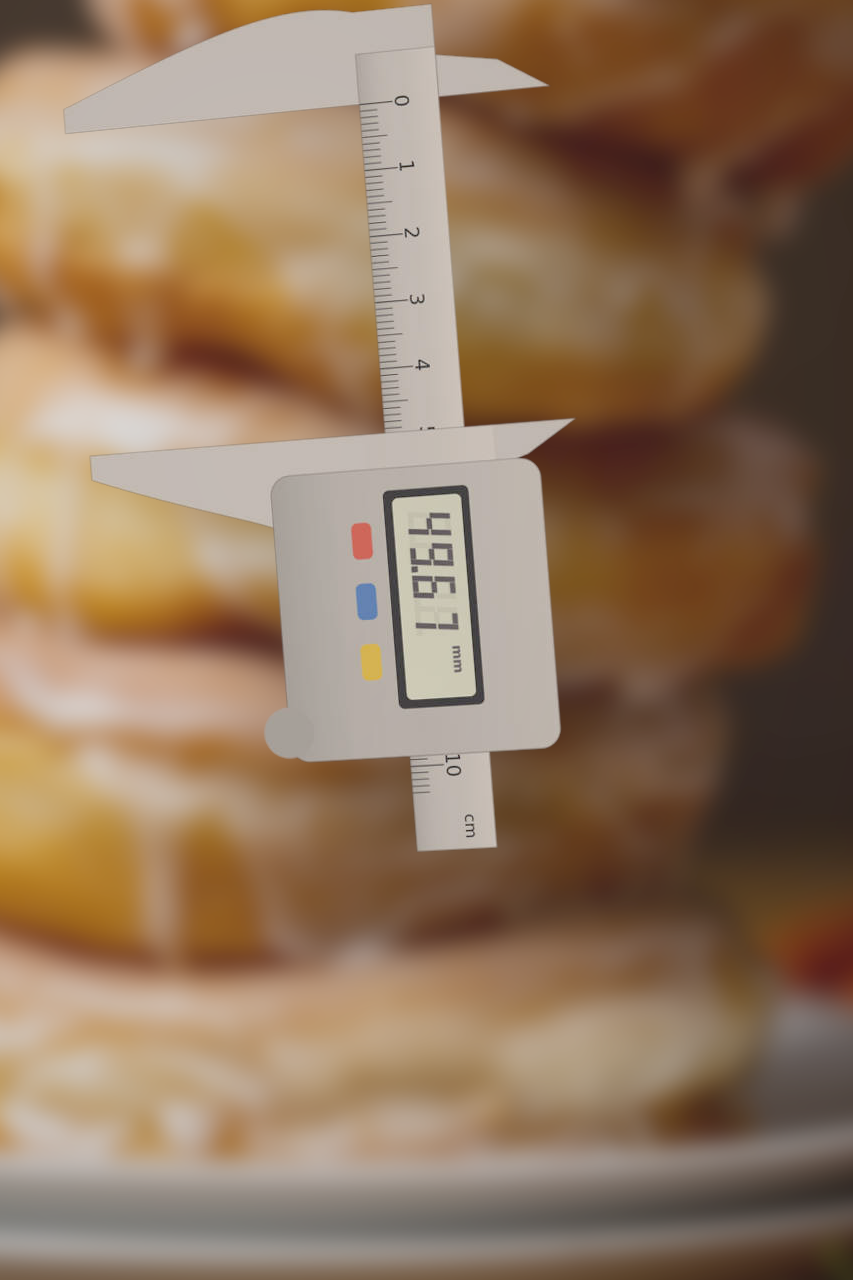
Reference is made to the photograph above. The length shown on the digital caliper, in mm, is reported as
49.67 mm
